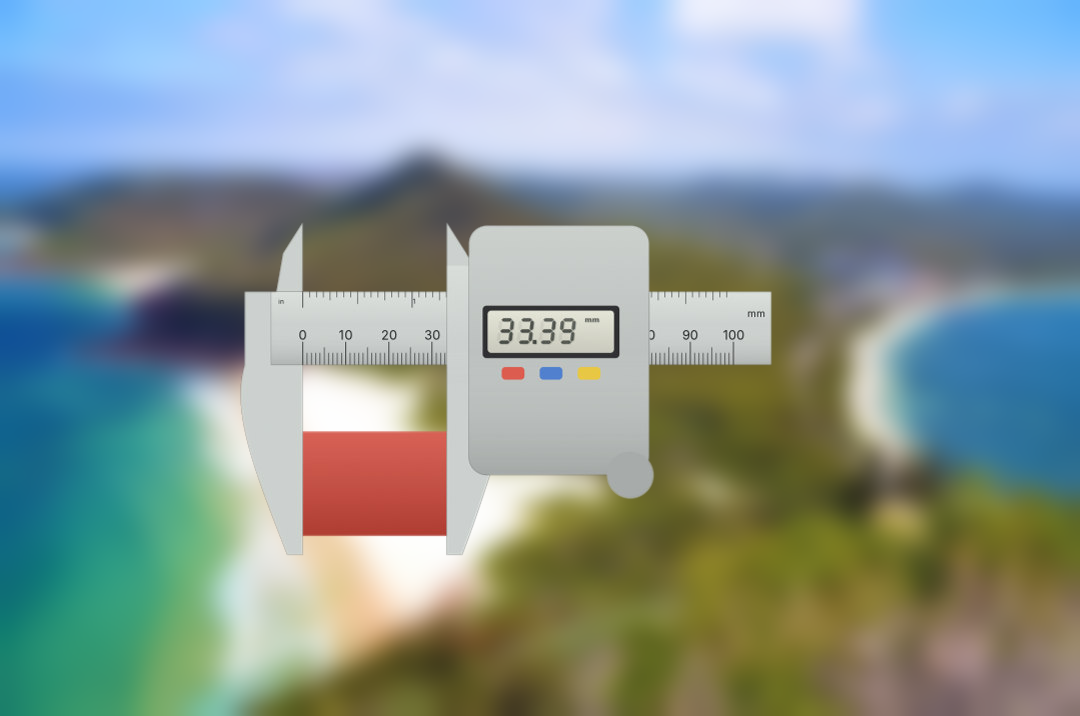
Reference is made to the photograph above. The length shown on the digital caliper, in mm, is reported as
33.39 mm
